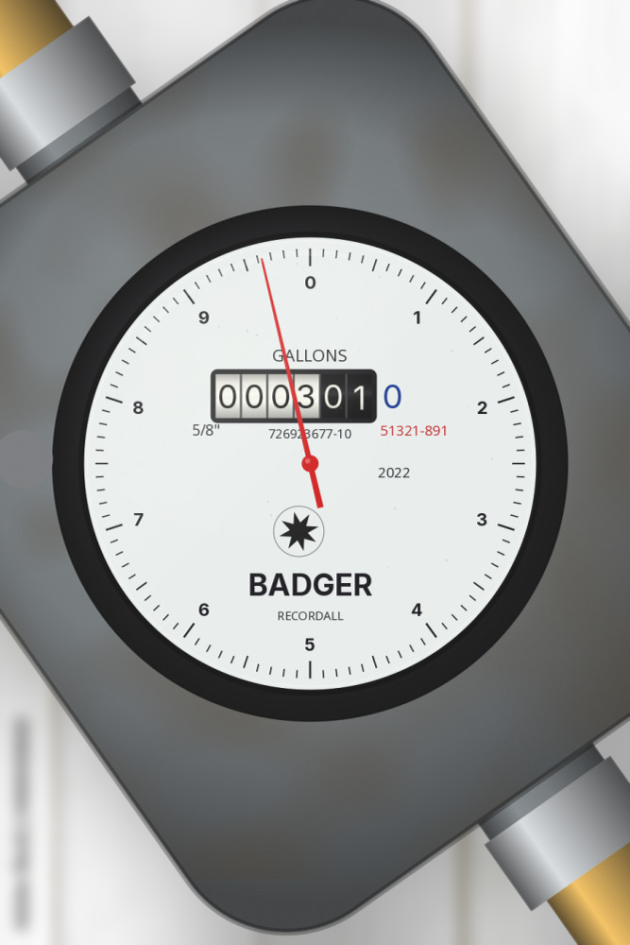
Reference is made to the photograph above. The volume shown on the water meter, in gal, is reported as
3009.6 gal
